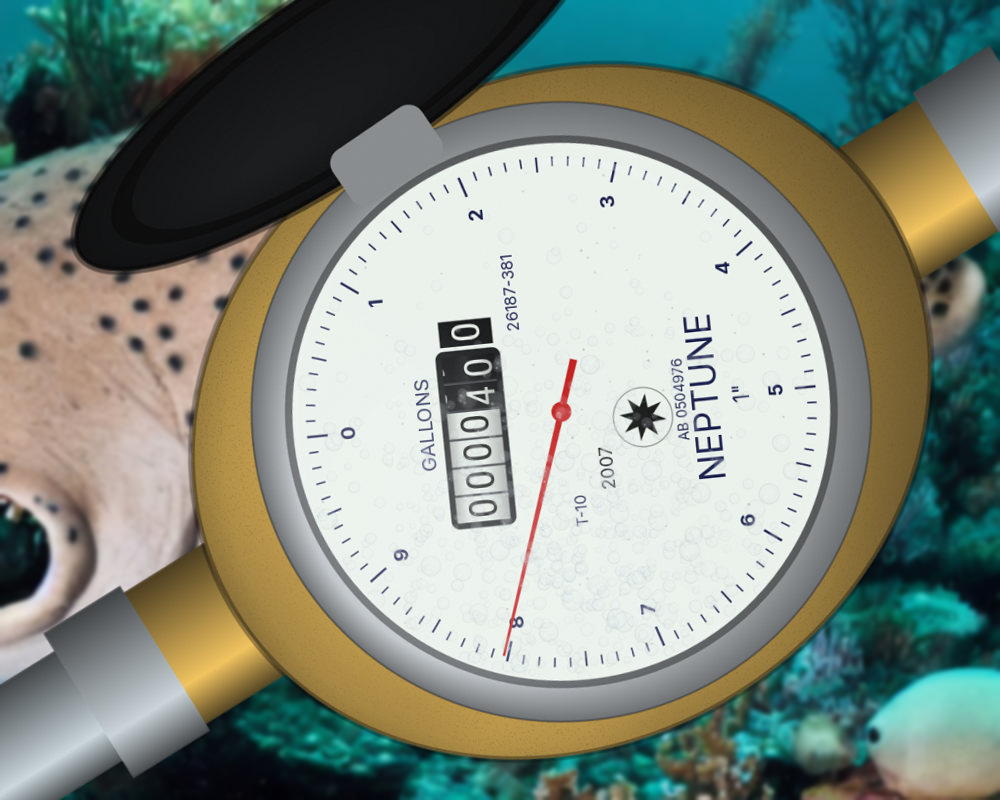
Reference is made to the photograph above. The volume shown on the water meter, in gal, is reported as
398.0 gal
